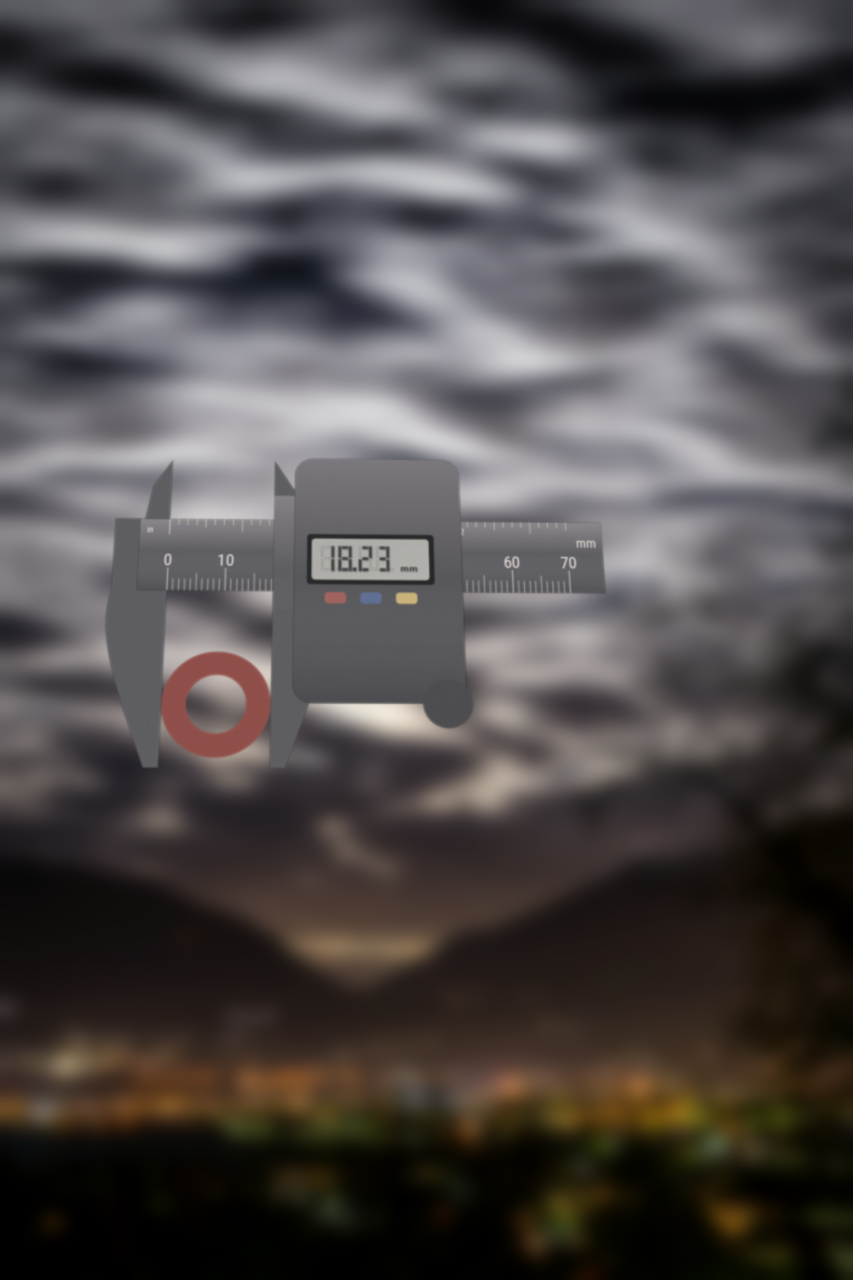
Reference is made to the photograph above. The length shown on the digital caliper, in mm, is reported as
18.23 mm
